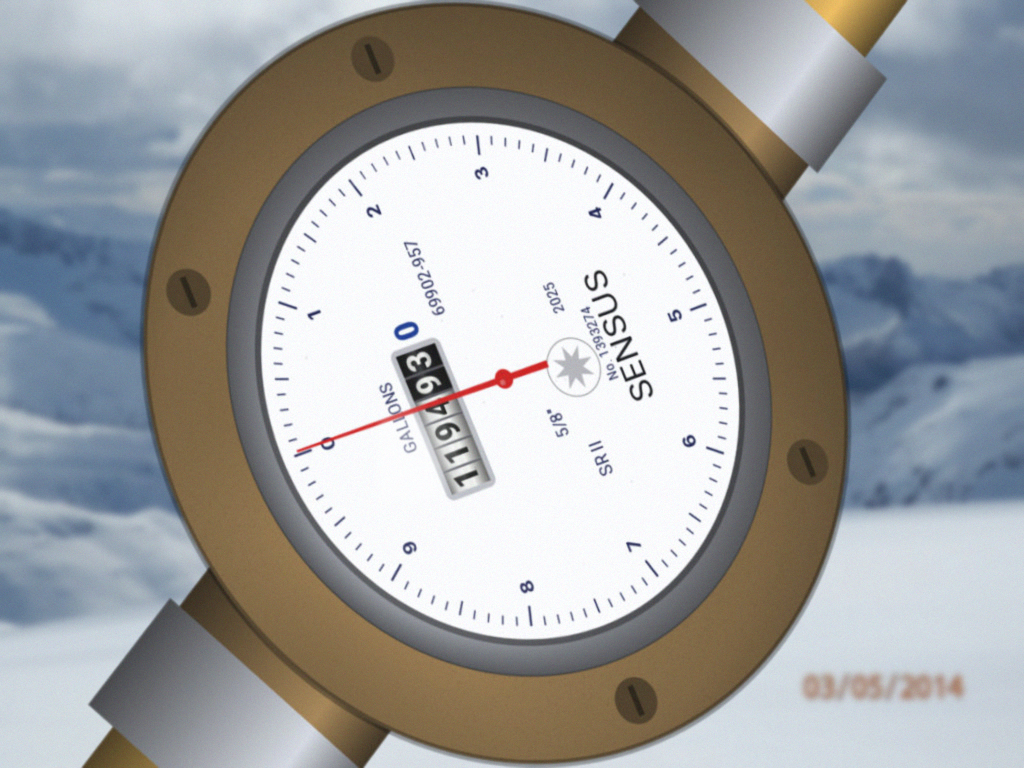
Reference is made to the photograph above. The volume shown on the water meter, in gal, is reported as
1194930.0 gal
